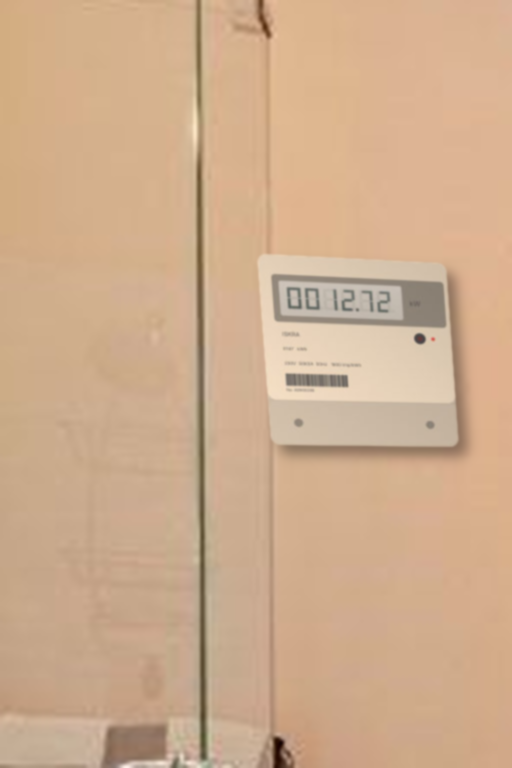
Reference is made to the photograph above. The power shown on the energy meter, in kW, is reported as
12.72 kW
